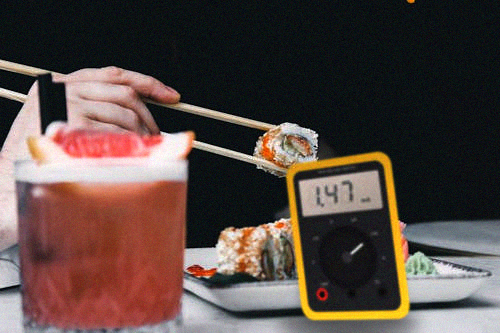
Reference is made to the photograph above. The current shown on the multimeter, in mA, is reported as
1.47 mA
